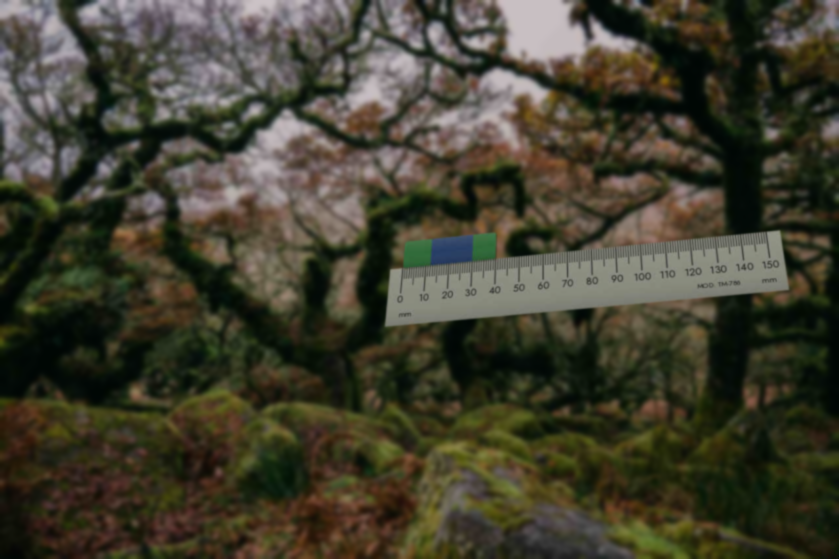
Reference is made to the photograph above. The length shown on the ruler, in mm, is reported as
40 mm
